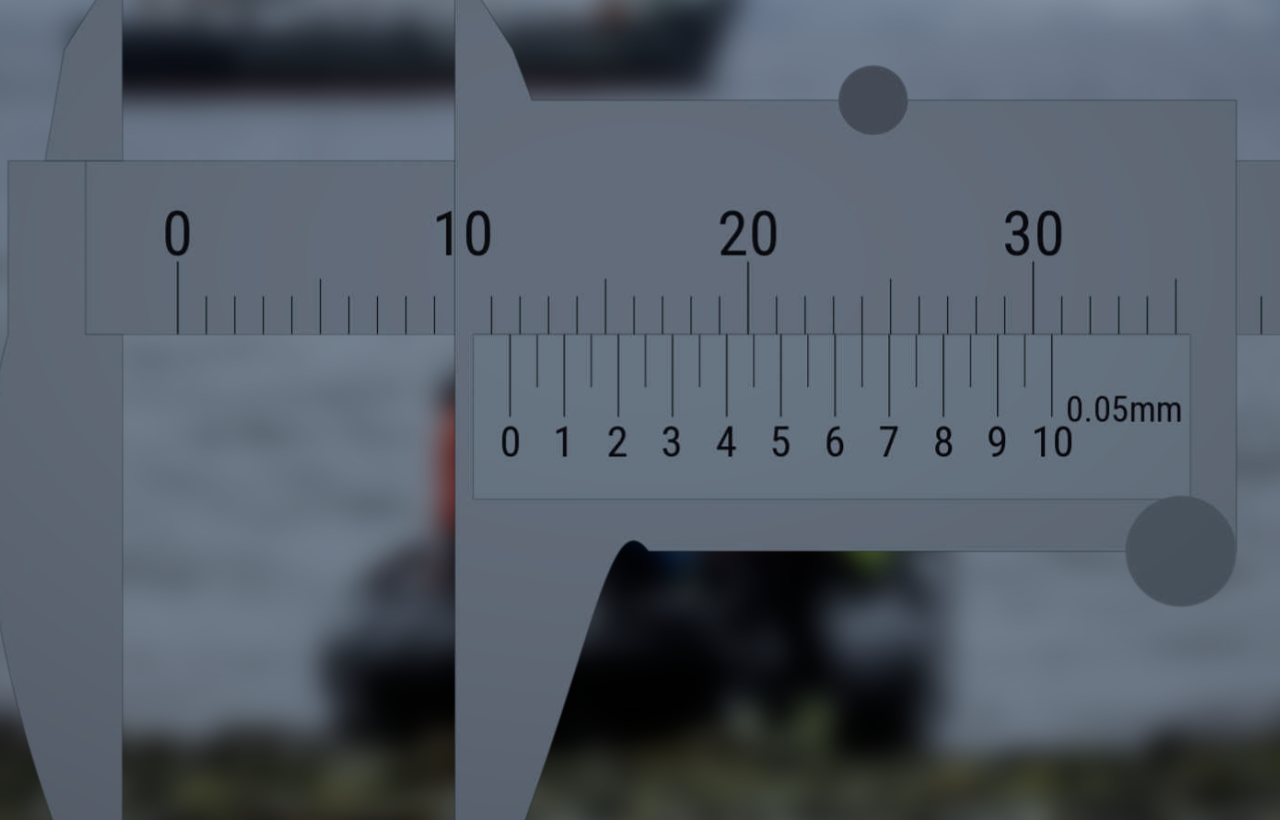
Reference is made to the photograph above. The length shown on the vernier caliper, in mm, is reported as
11.65 mm
